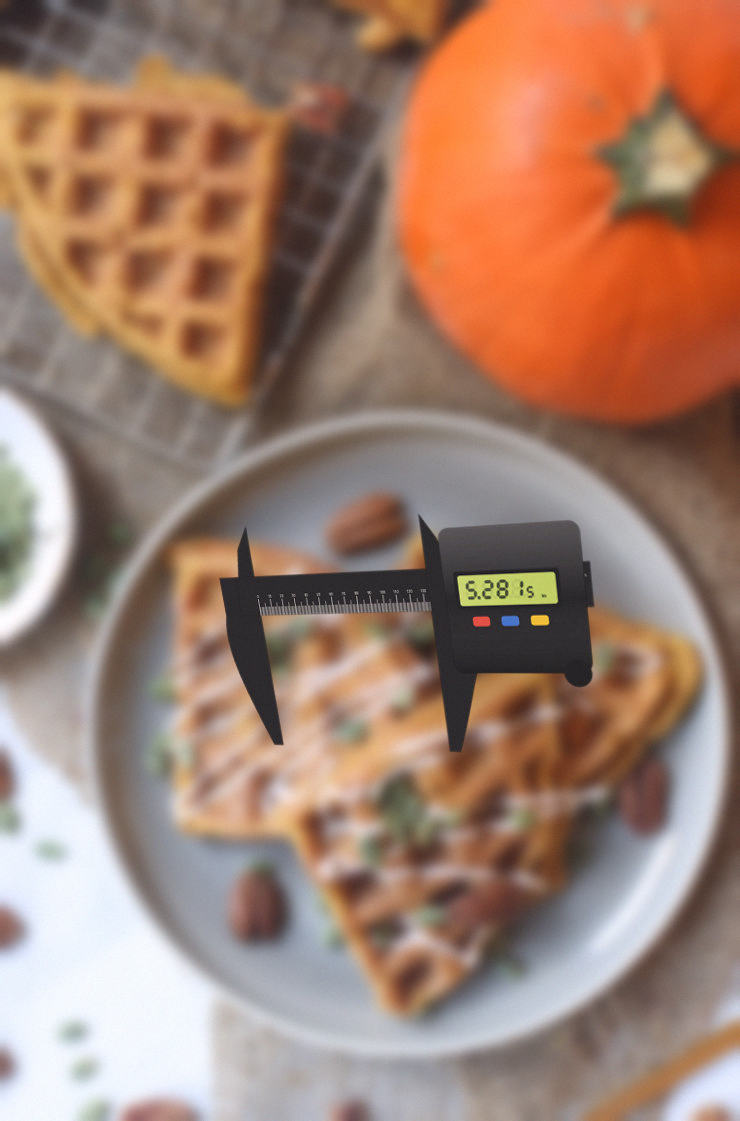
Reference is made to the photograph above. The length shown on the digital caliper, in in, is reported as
5.2815 in
